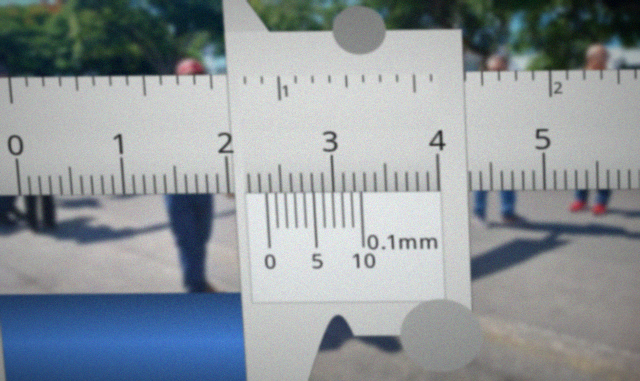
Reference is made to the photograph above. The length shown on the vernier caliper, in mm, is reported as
23.6 mm
